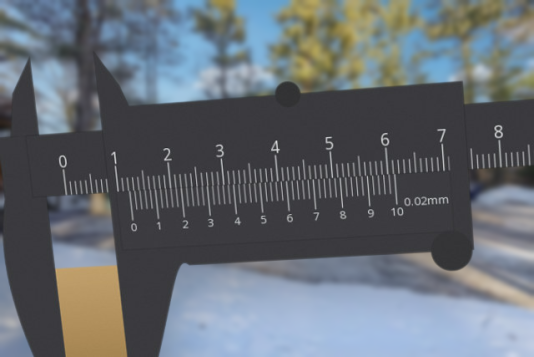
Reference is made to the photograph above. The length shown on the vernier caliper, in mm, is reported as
12.2 mm
